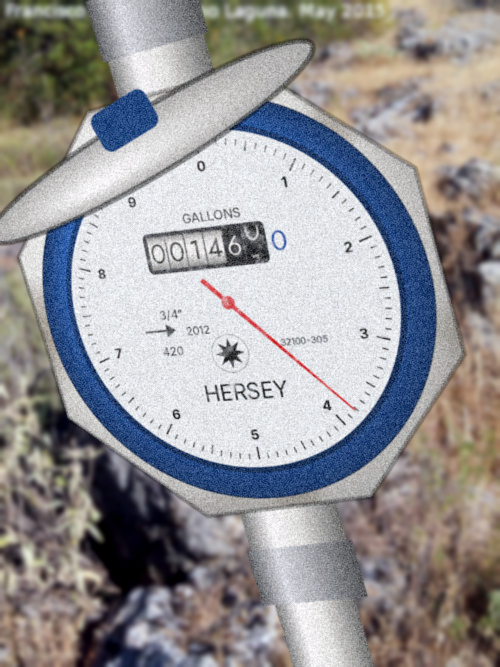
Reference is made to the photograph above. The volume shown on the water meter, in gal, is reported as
14603.8 gal
